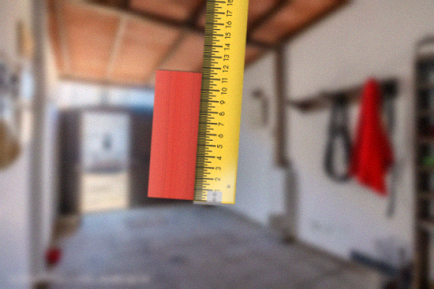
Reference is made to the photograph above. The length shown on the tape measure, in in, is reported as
11.5 in
